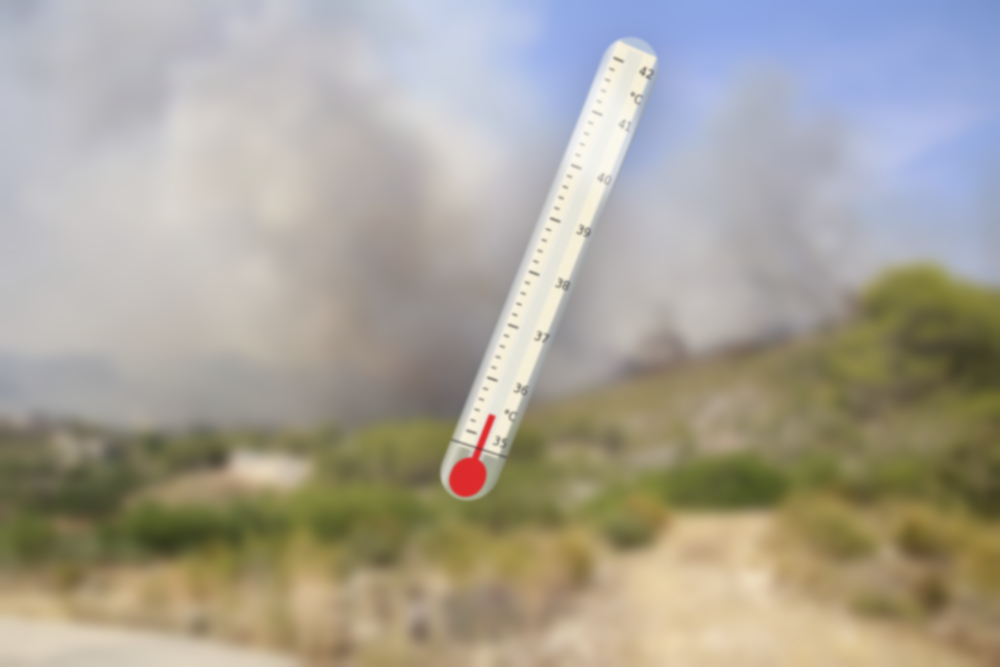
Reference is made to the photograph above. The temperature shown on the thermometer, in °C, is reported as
35.4 °C
